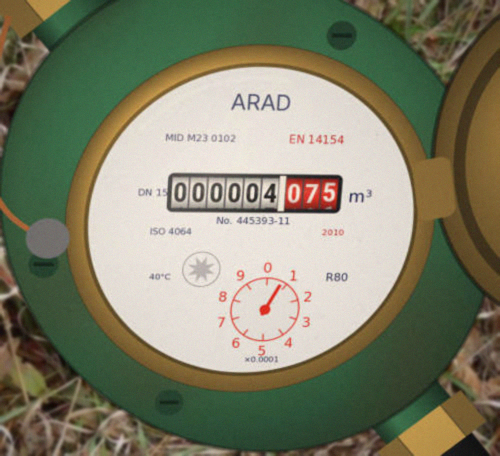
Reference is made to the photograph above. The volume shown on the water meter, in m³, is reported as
4.0750 m³
